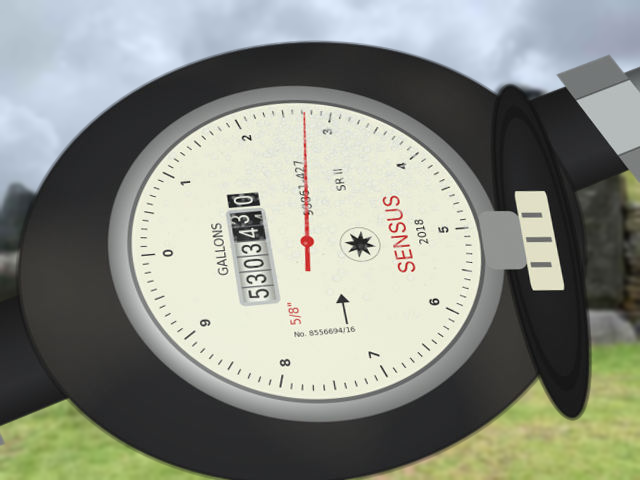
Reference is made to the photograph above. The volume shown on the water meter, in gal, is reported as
5303432.7 gal
